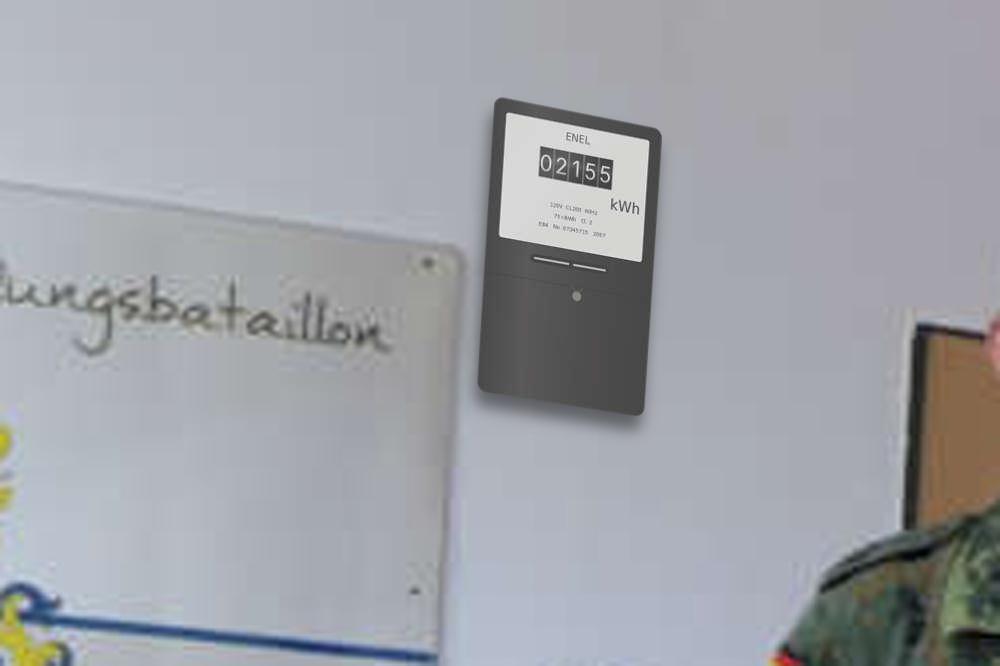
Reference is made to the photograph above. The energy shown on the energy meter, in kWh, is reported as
2155 kWh
